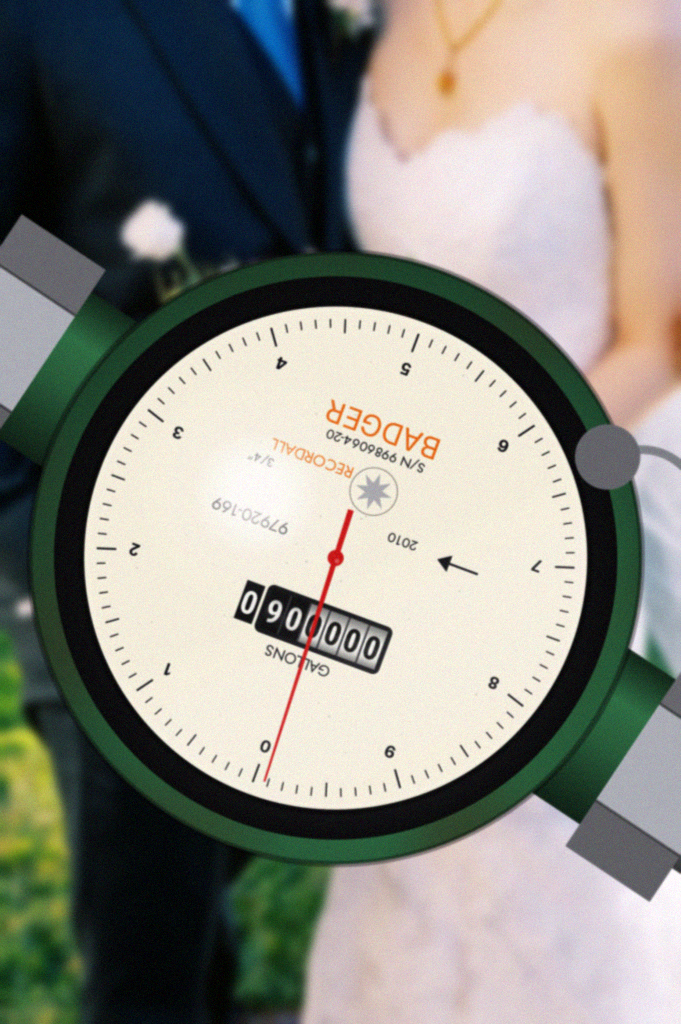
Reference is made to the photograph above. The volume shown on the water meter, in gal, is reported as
59.9 gal
